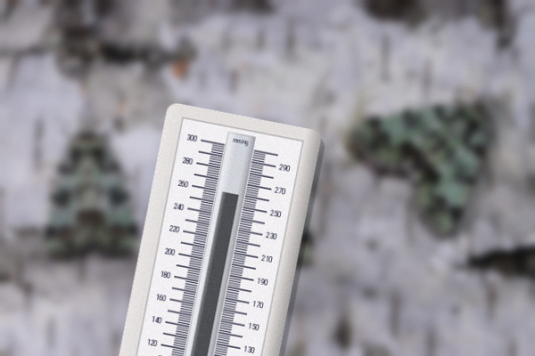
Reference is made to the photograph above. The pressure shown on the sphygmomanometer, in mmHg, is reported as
260 mmHg
